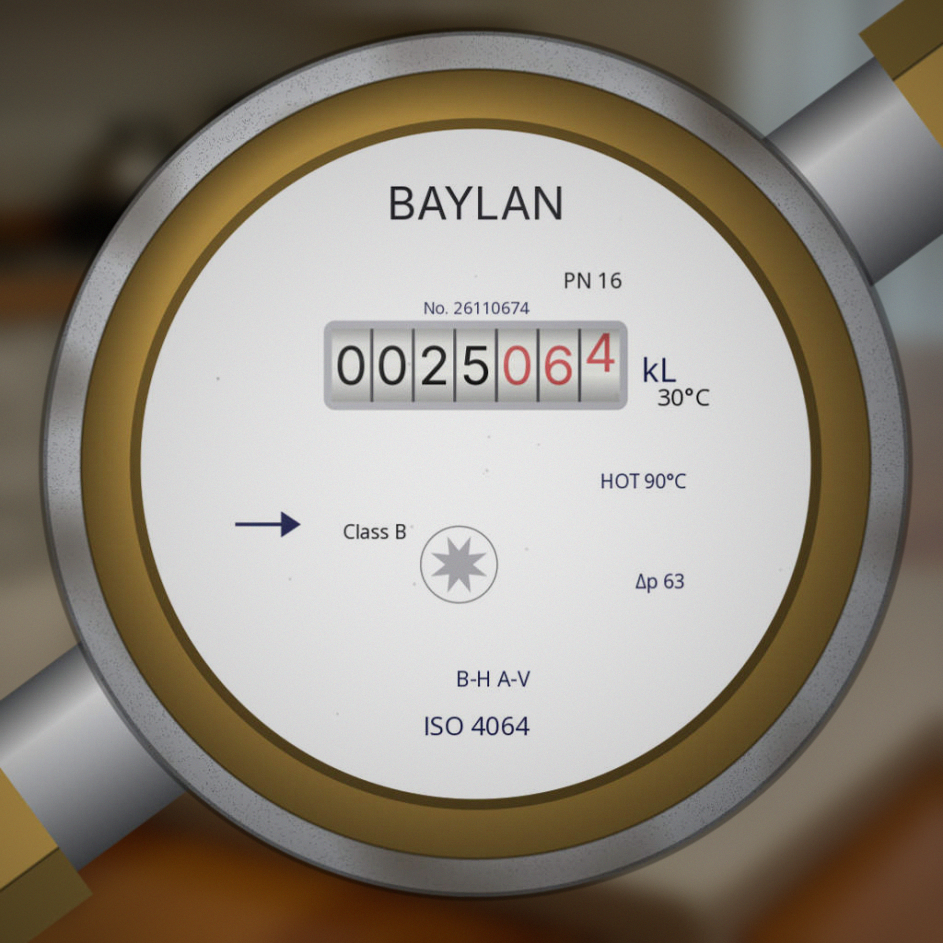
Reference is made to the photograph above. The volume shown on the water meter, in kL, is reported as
25.064 kL
